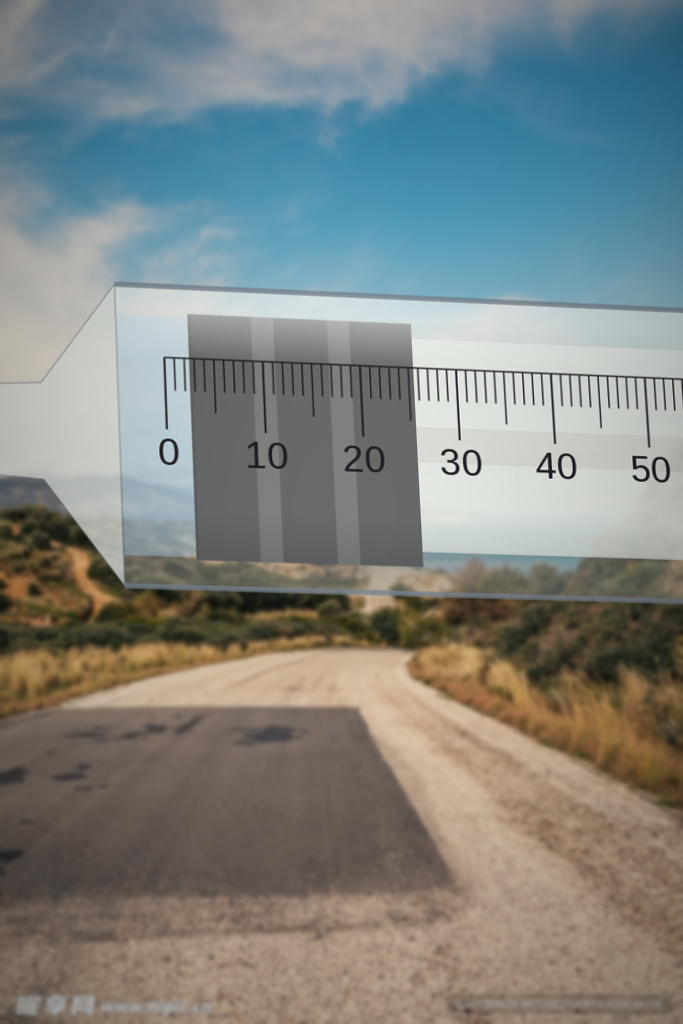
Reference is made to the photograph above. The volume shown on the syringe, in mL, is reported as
2.5 mL
